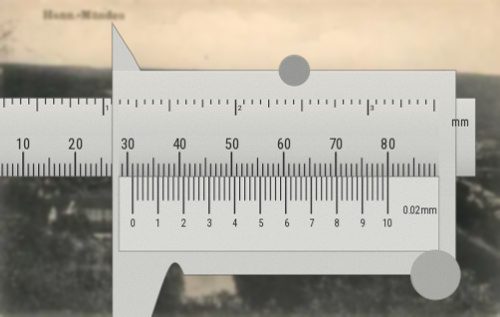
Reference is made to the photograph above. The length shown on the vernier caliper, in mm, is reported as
31.0 mm
